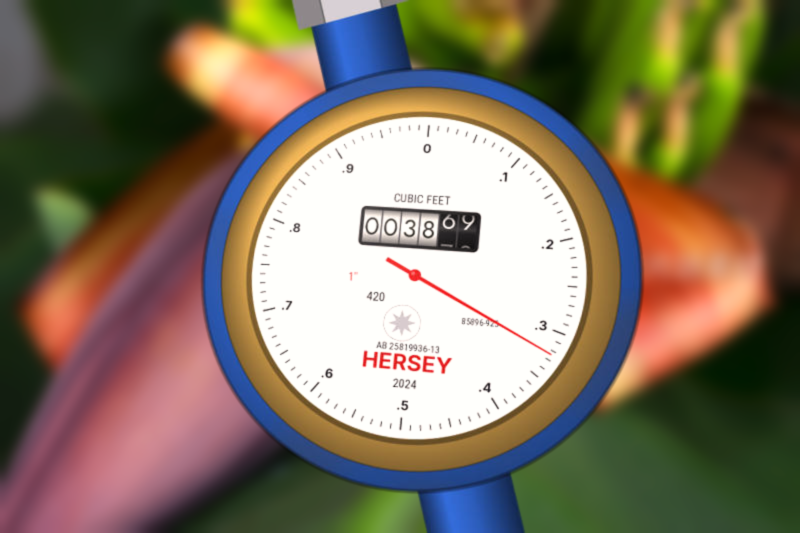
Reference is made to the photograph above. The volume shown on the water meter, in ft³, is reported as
3869.32 ft³
